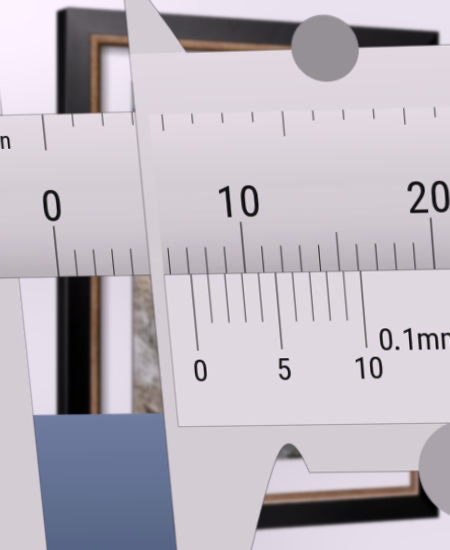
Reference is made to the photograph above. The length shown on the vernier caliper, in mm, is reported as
7.1 mm
